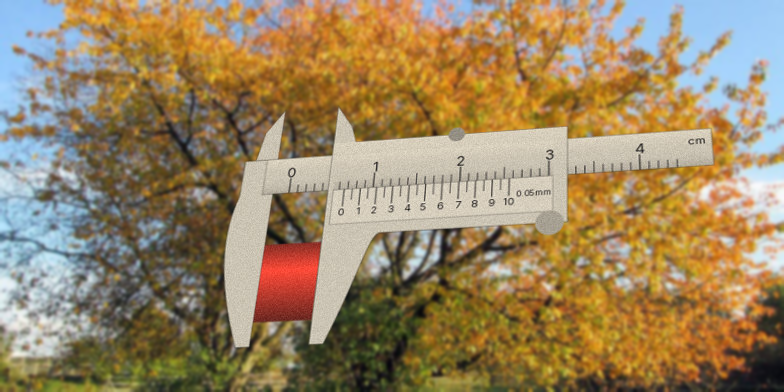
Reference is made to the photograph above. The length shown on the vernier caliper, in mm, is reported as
6.6 mm
